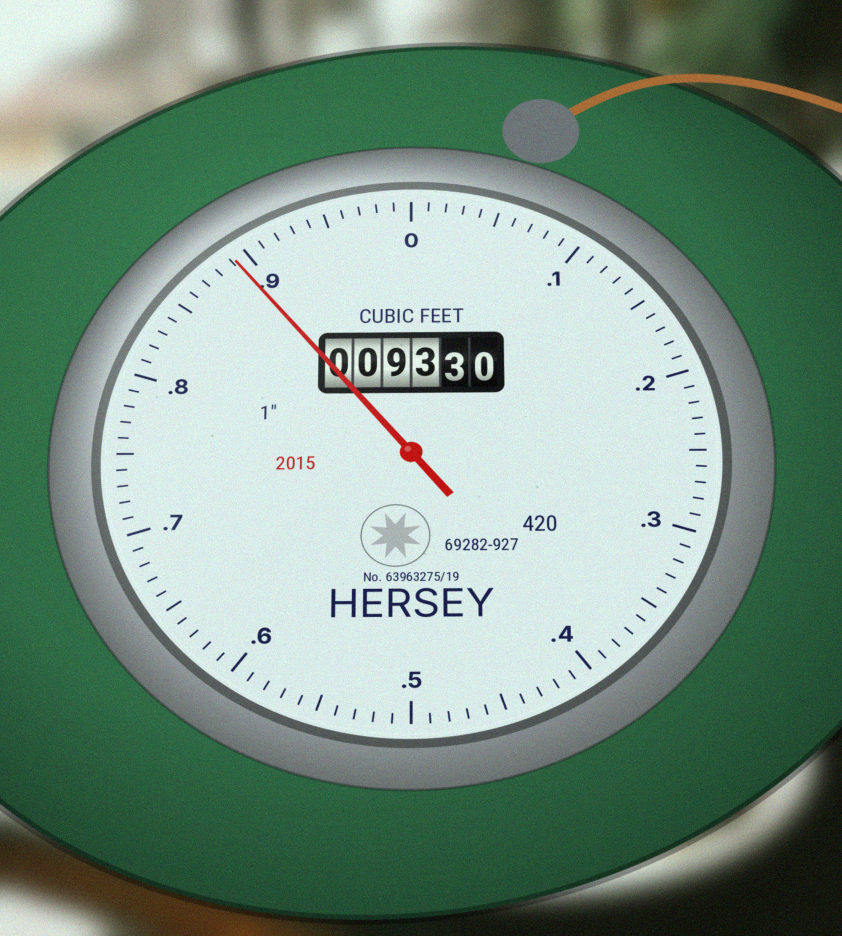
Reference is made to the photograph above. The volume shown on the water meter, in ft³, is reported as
9329.89 ft³
